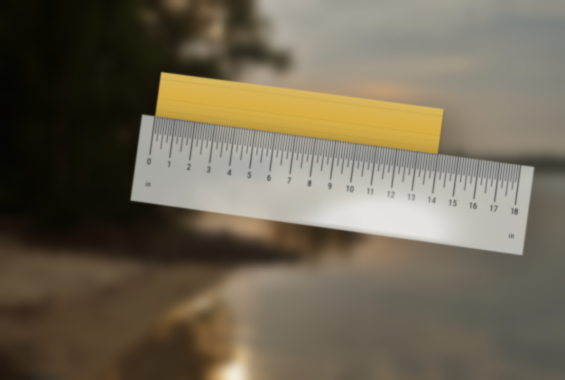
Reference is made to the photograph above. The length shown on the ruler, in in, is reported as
14 in
